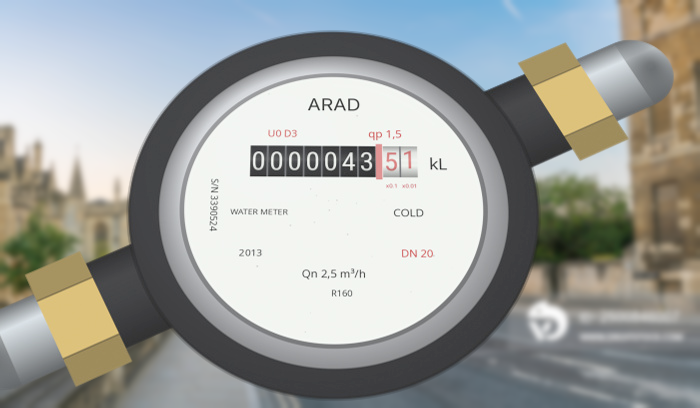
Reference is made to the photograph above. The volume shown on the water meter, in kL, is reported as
43.51 kL
